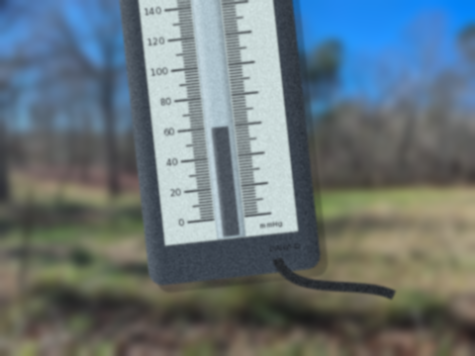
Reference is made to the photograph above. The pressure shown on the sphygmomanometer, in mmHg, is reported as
60 mmHg
